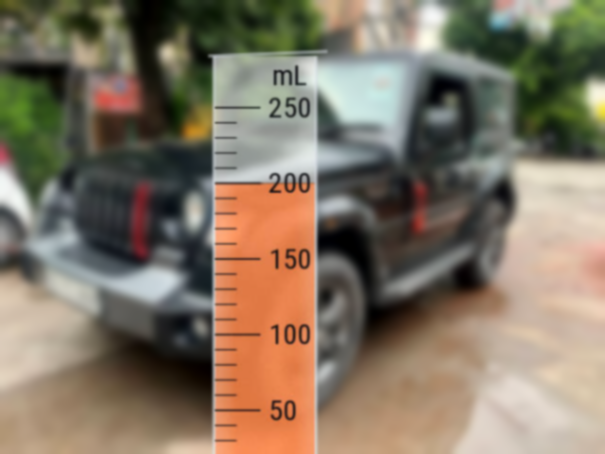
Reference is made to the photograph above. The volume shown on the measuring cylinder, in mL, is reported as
200 mL
